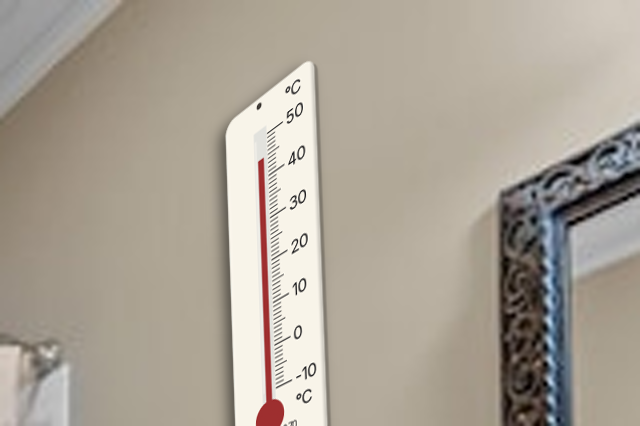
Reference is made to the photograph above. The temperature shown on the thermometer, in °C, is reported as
45 °C
